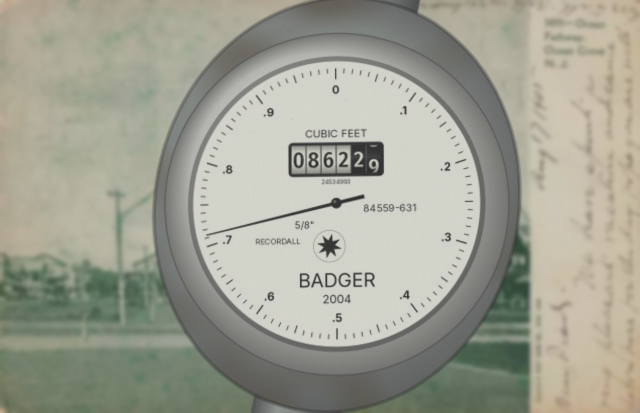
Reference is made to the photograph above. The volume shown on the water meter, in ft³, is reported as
86228.71 ft³
